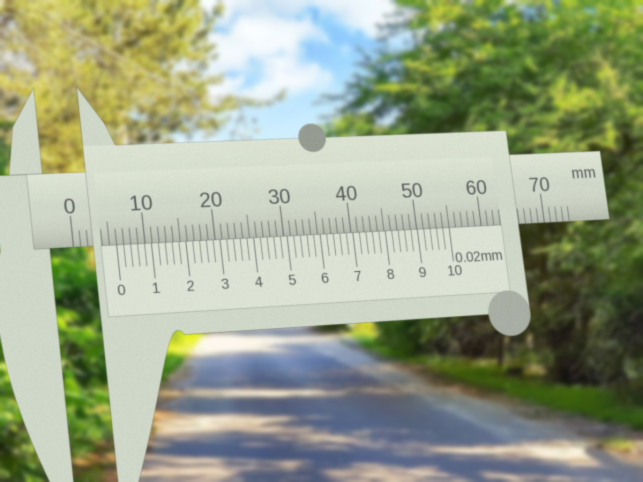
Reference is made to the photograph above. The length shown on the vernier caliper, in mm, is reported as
6.0 mm
